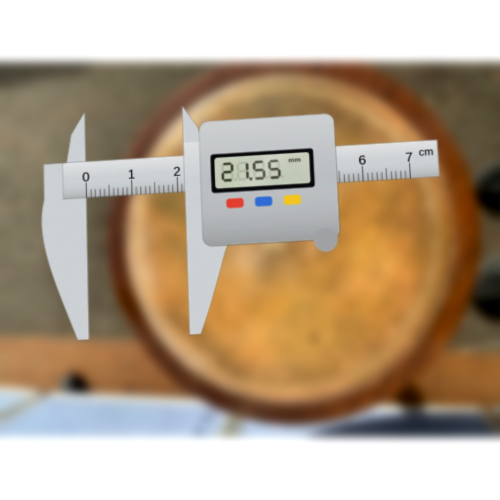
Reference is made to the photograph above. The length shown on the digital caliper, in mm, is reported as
21.55 mm
